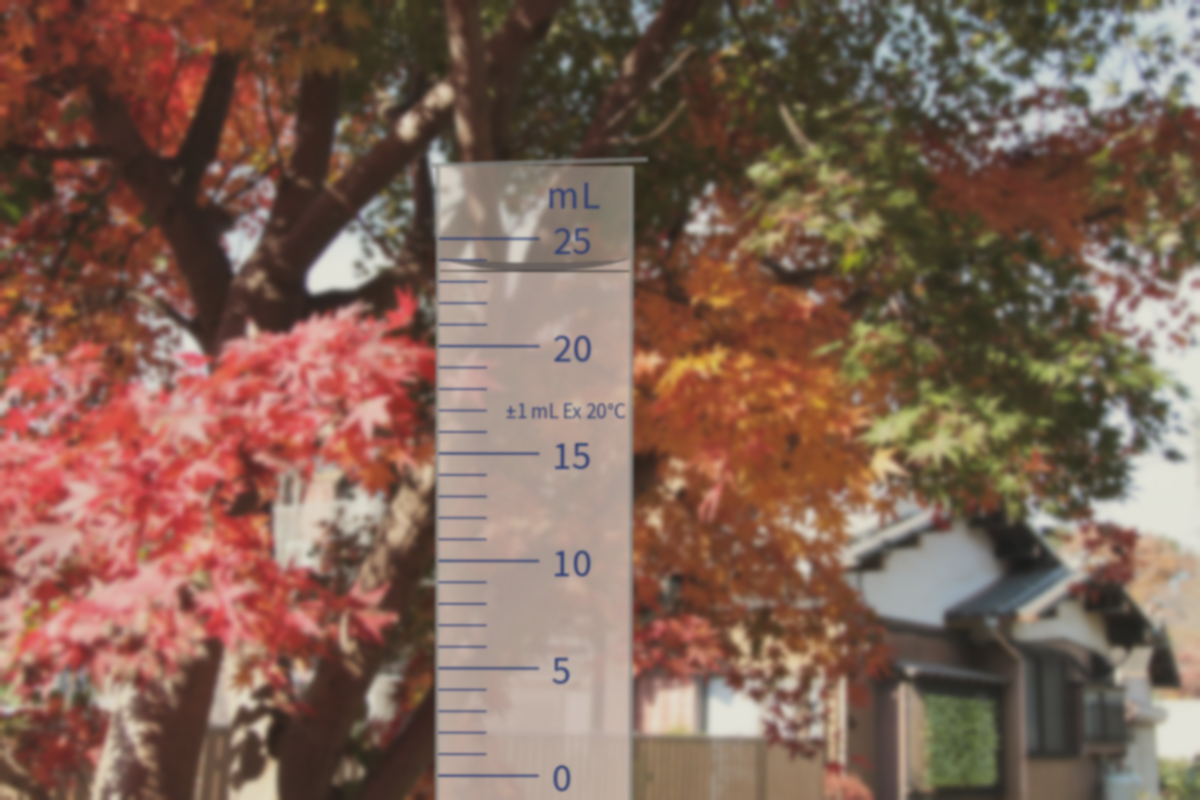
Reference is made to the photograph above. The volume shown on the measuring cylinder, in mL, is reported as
23.5 mL
